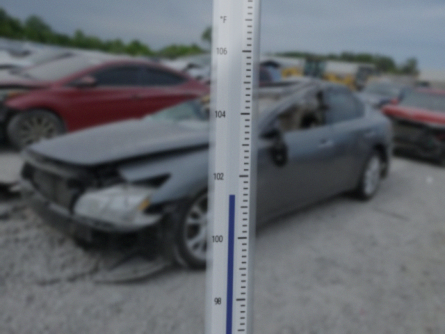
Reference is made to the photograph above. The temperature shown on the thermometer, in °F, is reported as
101.4 °F
